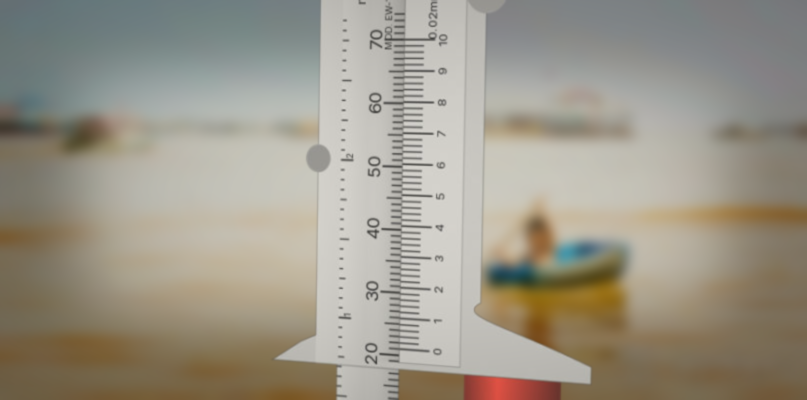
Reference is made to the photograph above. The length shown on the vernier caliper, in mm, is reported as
21.0 mm
